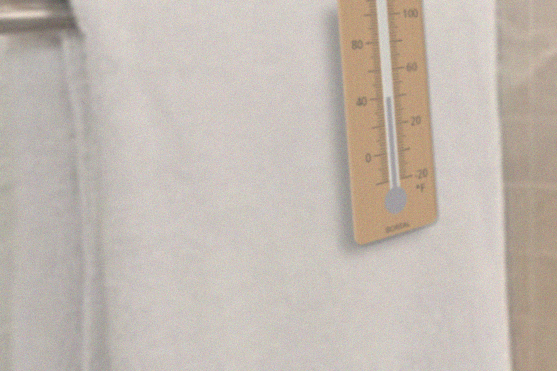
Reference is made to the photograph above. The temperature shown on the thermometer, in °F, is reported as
40 °F
